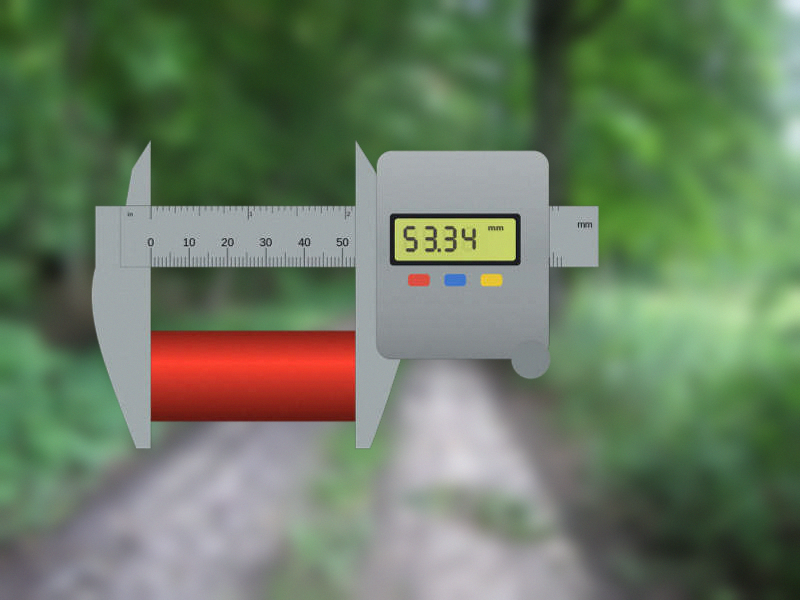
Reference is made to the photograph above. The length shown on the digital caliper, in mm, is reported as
53.34 mm
